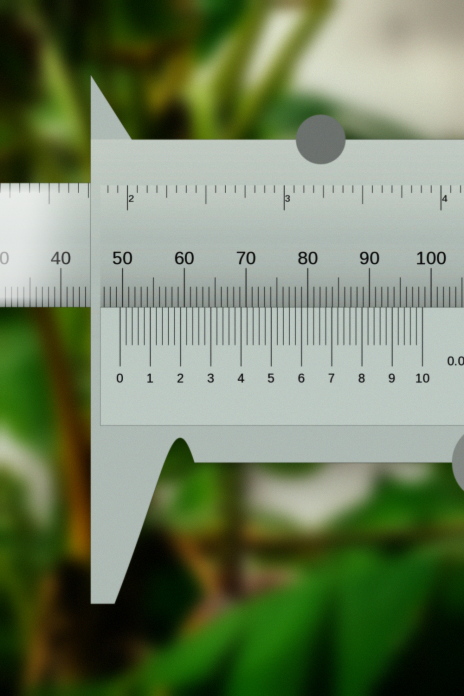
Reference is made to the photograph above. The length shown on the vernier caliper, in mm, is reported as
49.6 mm
